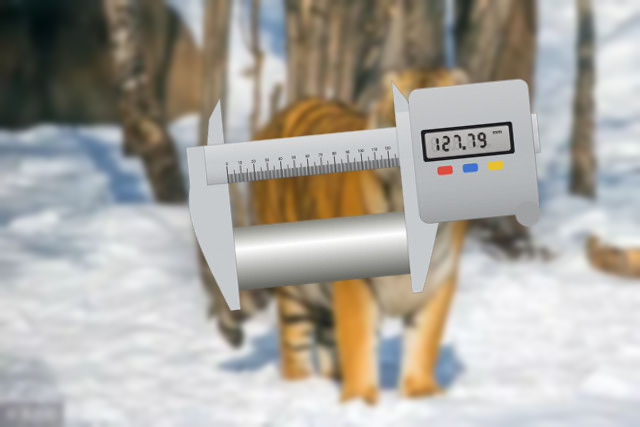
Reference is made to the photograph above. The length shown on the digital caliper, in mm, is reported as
127.79 mm
